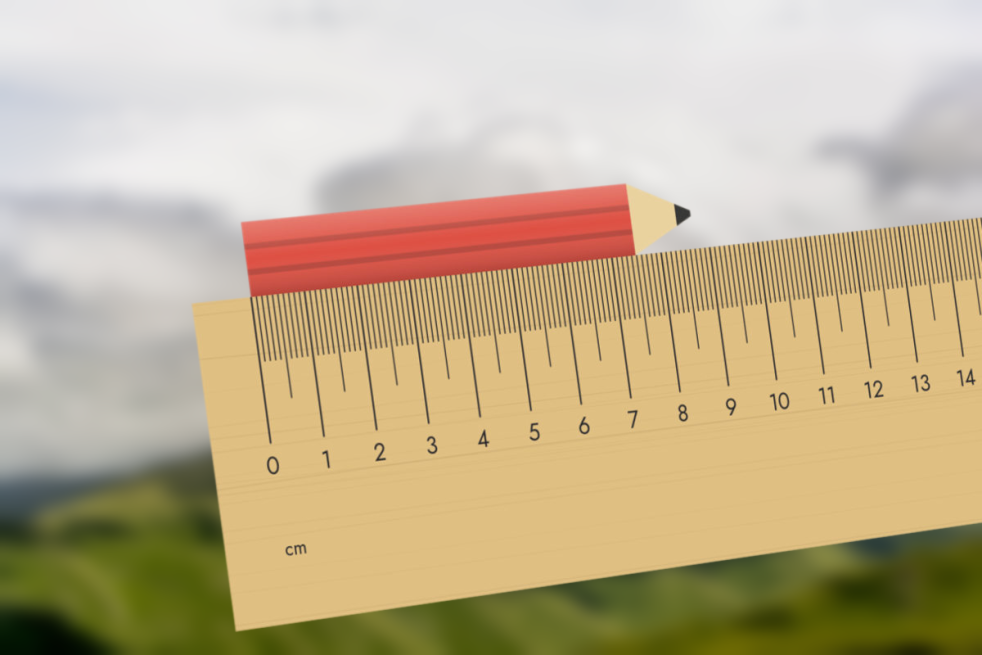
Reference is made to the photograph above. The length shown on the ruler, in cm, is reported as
8.7 cm
